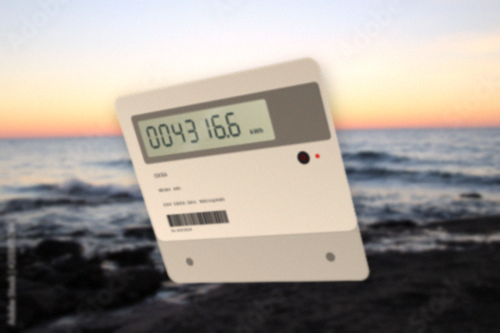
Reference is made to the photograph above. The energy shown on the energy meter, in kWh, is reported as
4316.6 kWh
